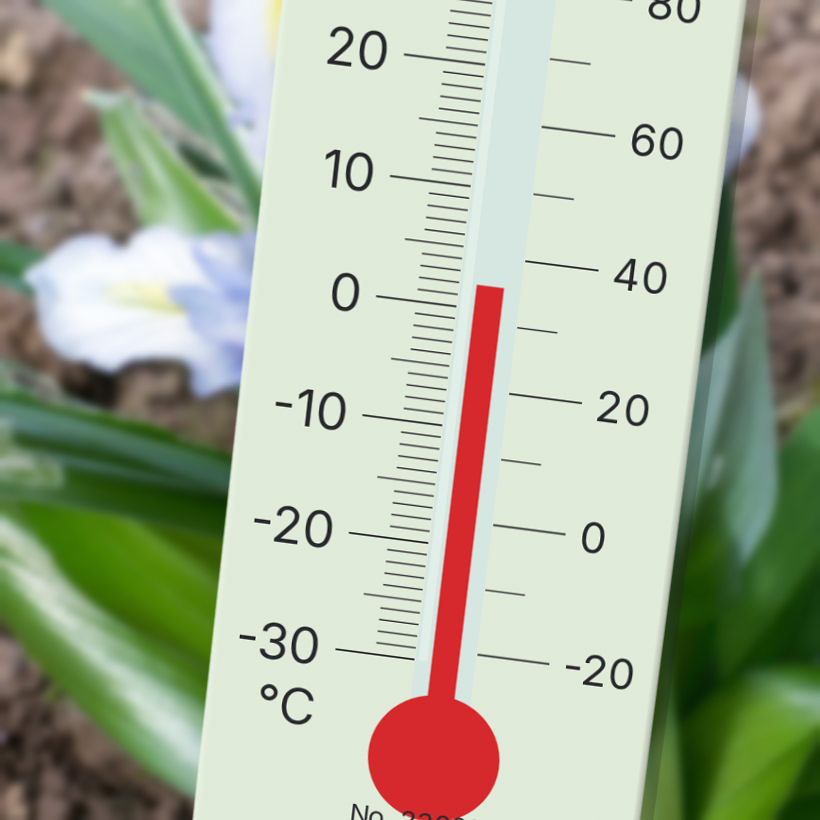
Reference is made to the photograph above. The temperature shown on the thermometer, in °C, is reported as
2 °C
